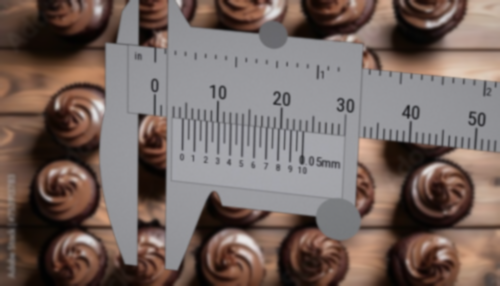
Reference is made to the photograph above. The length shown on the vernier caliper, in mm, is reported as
4.5 mm
